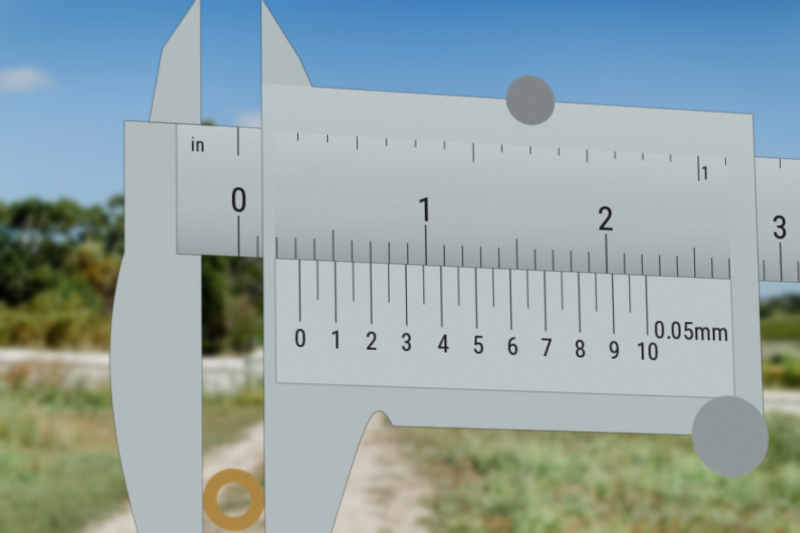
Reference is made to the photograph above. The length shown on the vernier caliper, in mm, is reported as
3.2 mm
